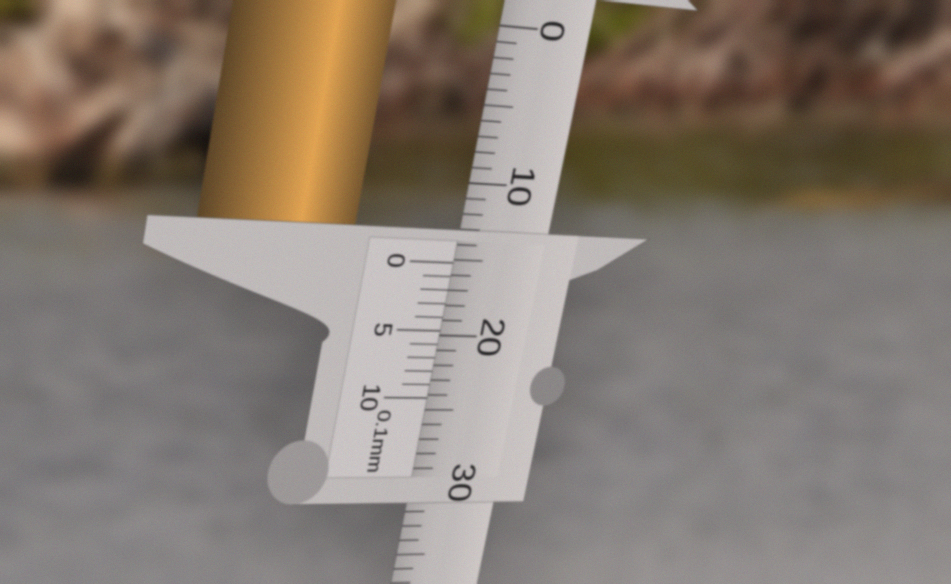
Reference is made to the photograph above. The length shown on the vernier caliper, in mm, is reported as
15.2 mm
